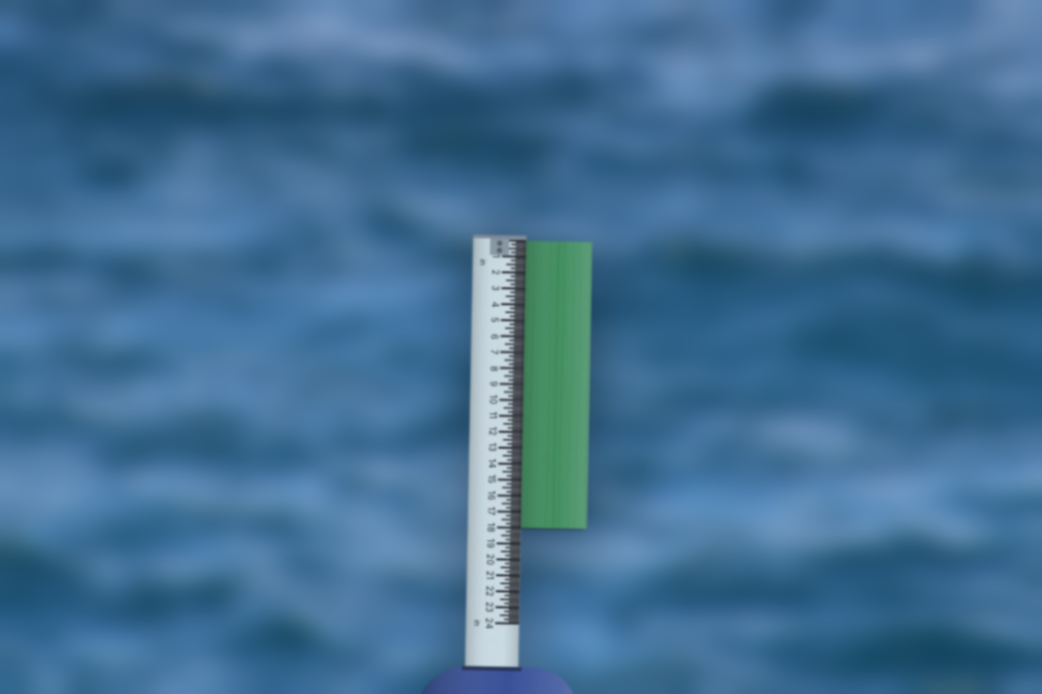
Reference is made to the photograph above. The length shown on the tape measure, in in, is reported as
18 in
